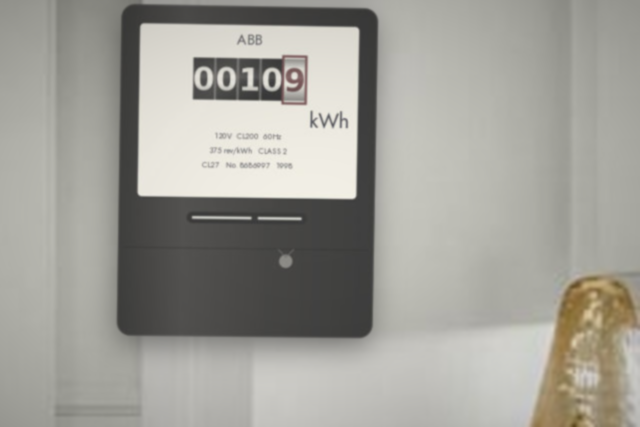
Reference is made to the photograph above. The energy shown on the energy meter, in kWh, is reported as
10.9 kWh
